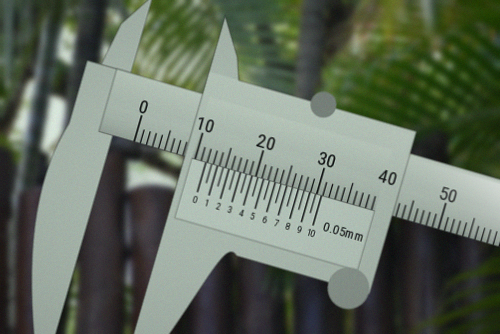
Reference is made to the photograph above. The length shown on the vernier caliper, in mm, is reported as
11.8 mm
